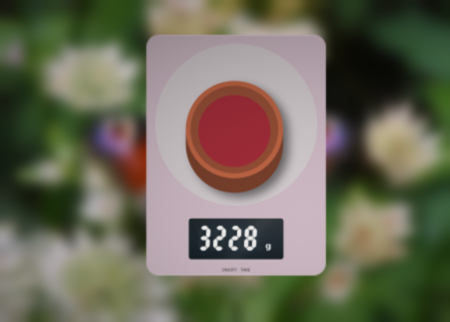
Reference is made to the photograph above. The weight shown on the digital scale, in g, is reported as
3228 g
